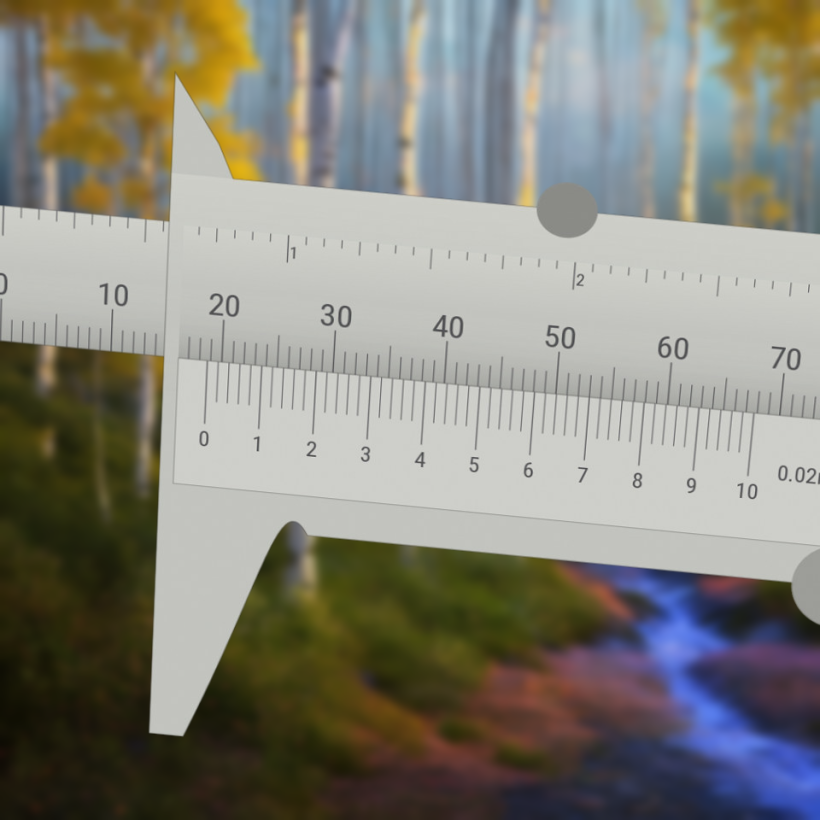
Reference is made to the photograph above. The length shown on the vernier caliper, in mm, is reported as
18.7 mm
